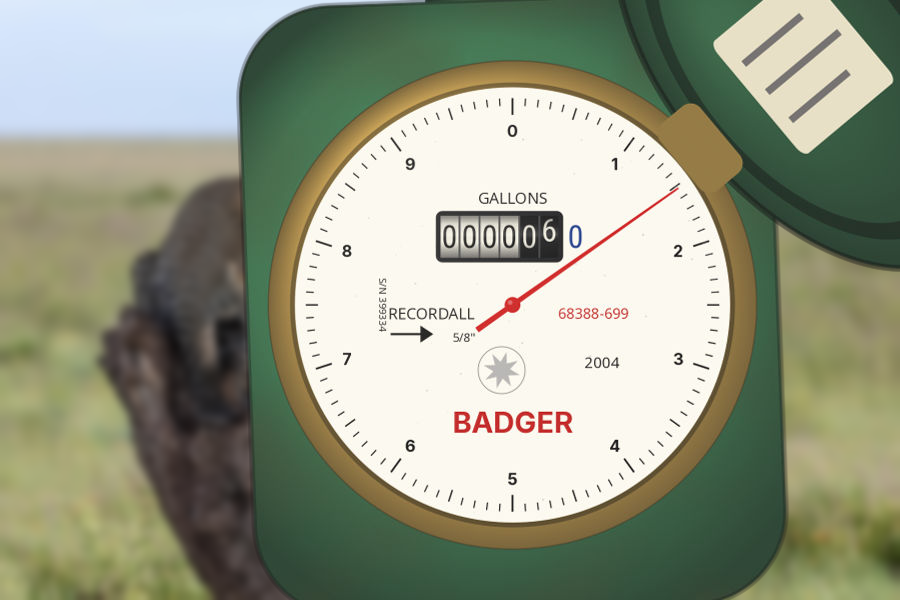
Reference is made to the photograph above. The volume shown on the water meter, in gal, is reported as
61.5 gal
